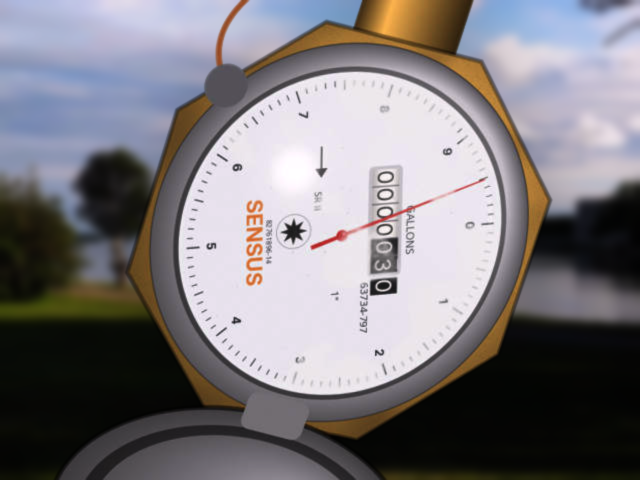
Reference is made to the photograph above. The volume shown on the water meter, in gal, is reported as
29.5 gal
